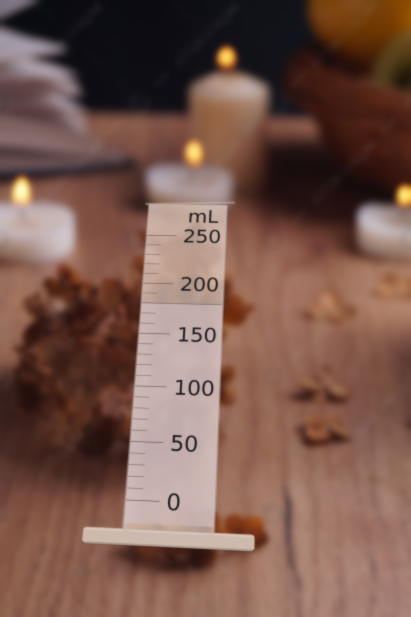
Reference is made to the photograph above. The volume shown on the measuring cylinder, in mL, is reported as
180 mL
